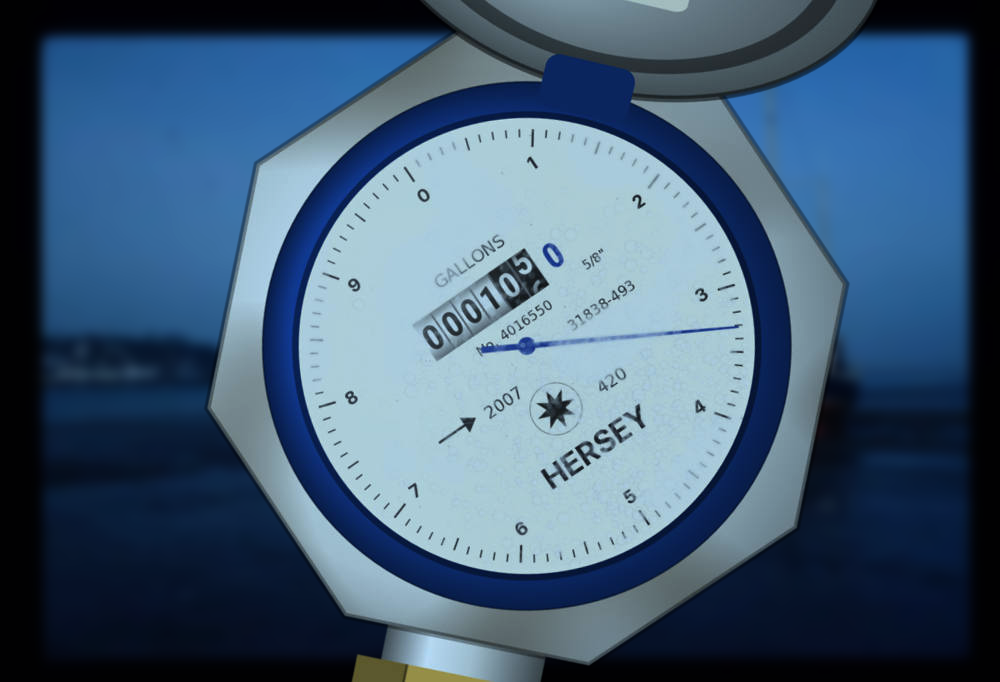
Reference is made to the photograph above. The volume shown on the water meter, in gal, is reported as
1053.3 gal
